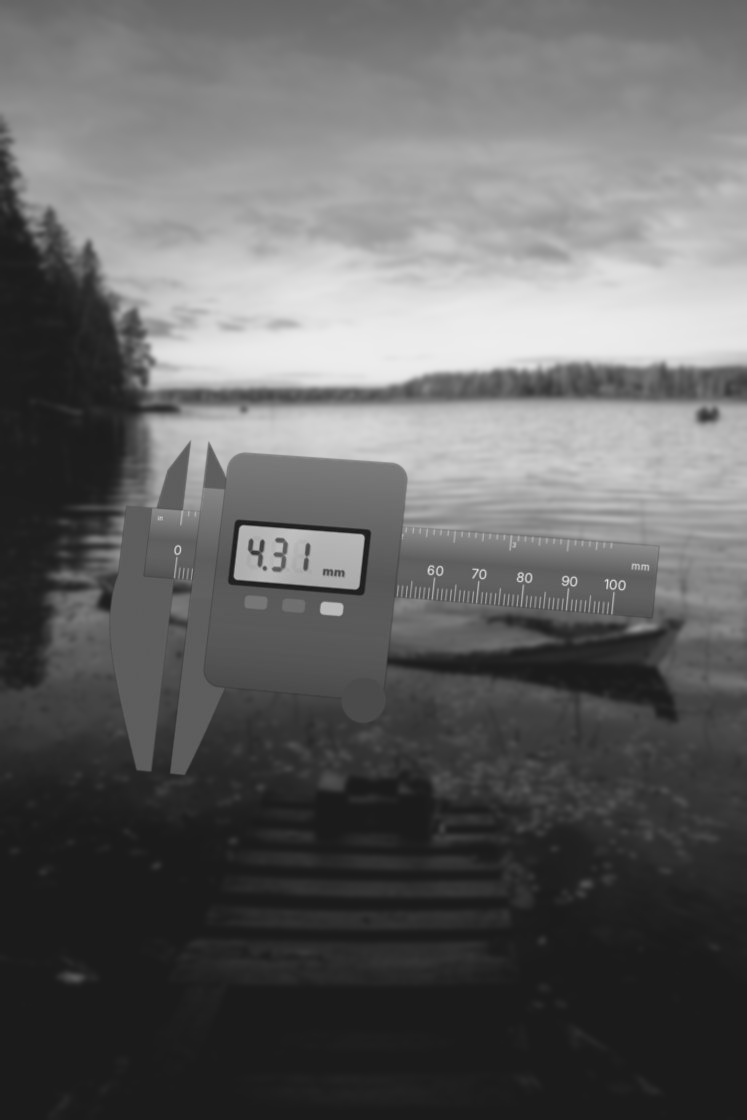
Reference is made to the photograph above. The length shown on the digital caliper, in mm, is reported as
4.31 mm
